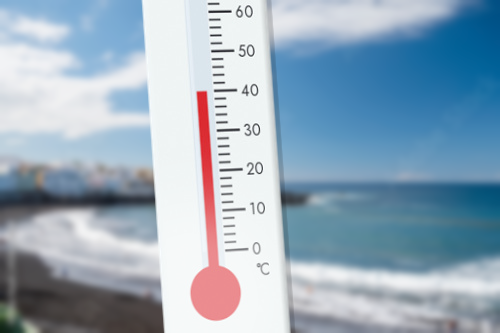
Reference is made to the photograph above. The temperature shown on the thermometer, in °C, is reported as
40 °C
